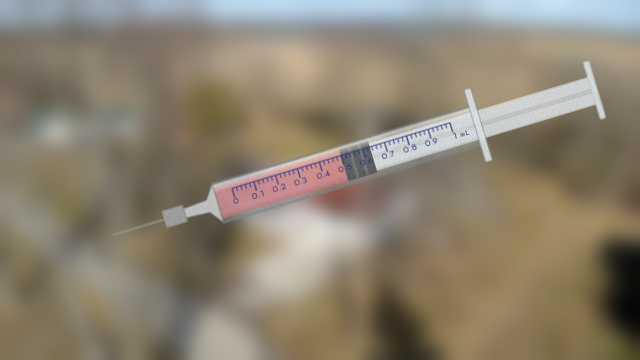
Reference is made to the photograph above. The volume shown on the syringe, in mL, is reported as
0.5 mL
